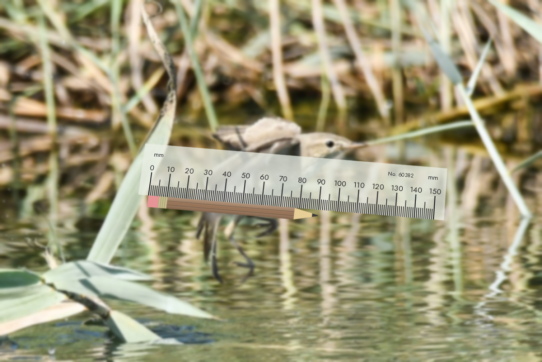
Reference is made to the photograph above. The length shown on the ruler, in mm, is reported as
90 mm
